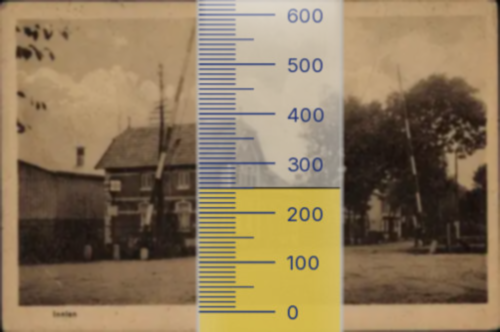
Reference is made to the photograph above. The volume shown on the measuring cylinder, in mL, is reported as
250 mL
